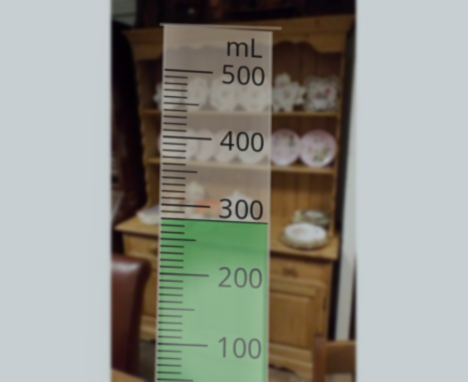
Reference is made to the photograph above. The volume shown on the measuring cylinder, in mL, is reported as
280 mL
